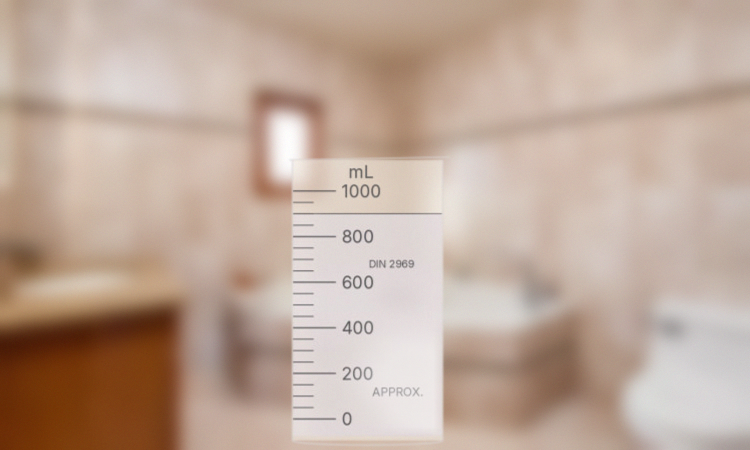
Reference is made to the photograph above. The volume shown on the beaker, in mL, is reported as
900 mL
